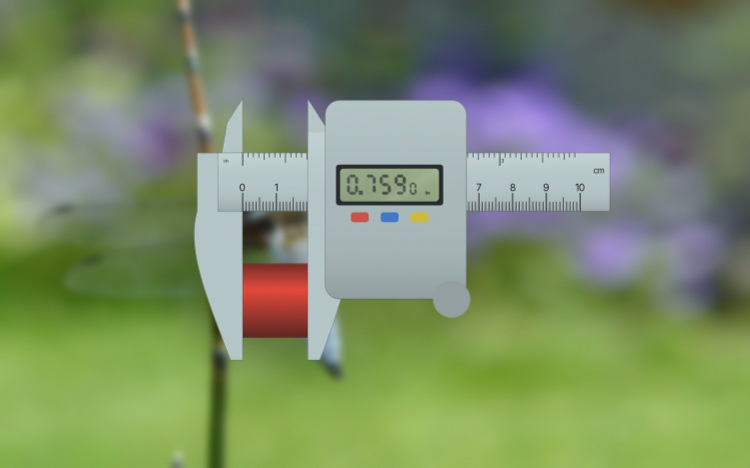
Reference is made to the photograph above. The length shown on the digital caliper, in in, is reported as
0.7590 in
